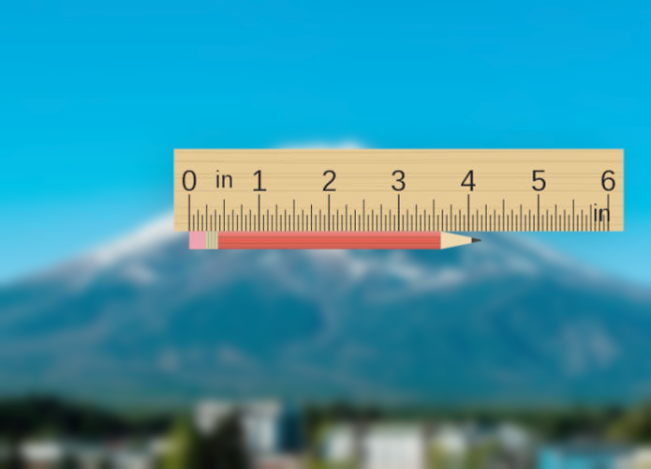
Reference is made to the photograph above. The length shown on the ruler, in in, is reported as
4.1875 in
